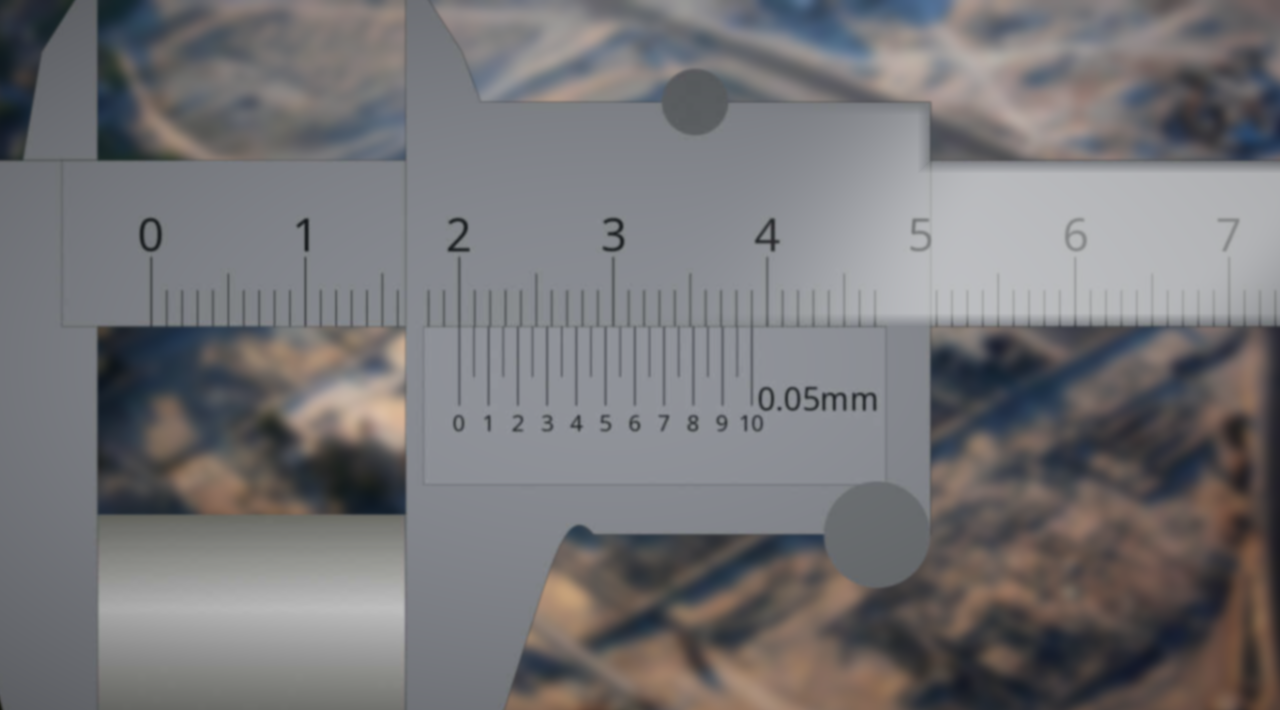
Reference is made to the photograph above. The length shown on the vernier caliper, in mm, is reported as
20.0 mm
